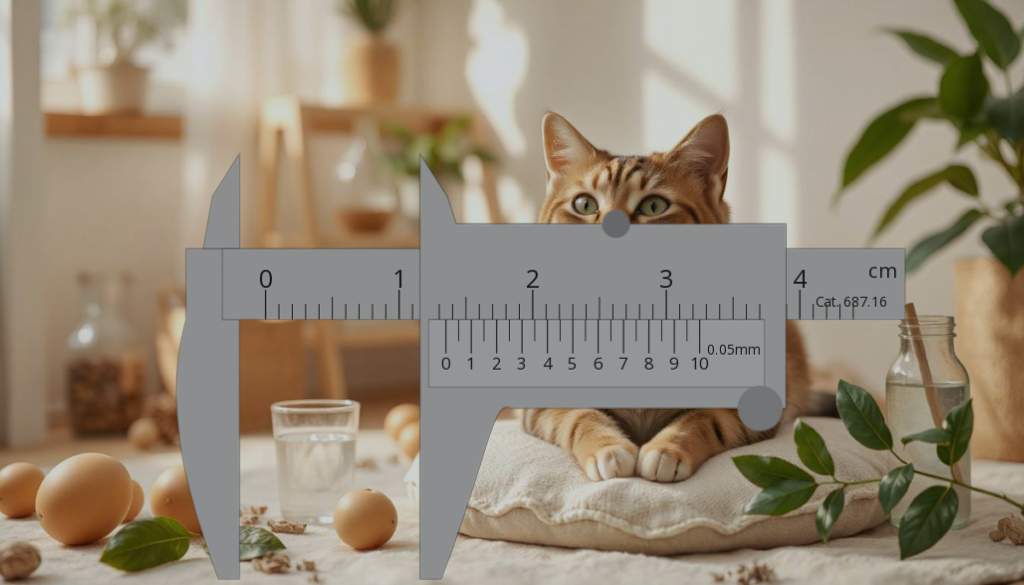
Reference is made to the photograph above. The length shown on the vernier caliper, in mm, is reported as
13.5 mm
